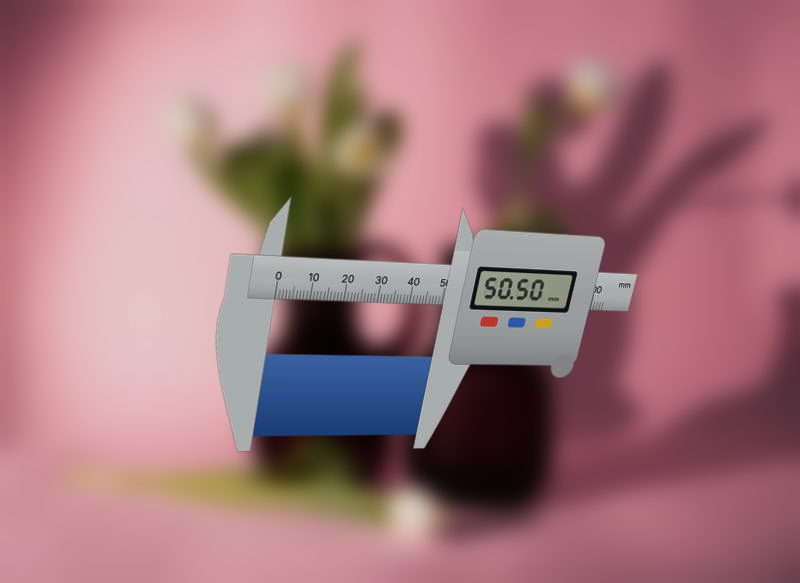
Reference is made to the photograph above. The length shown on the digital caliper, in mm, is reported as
50.50 mm
